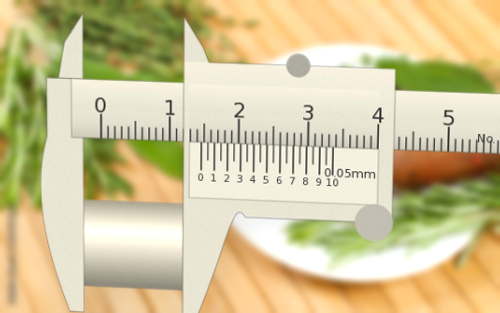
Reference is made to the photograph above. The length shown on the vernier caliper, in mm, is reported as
14.6 mm
